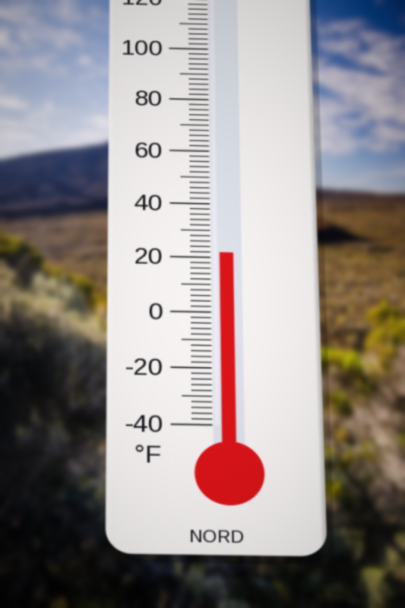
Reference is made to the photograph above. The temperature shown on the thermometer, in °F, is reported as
22 °F
